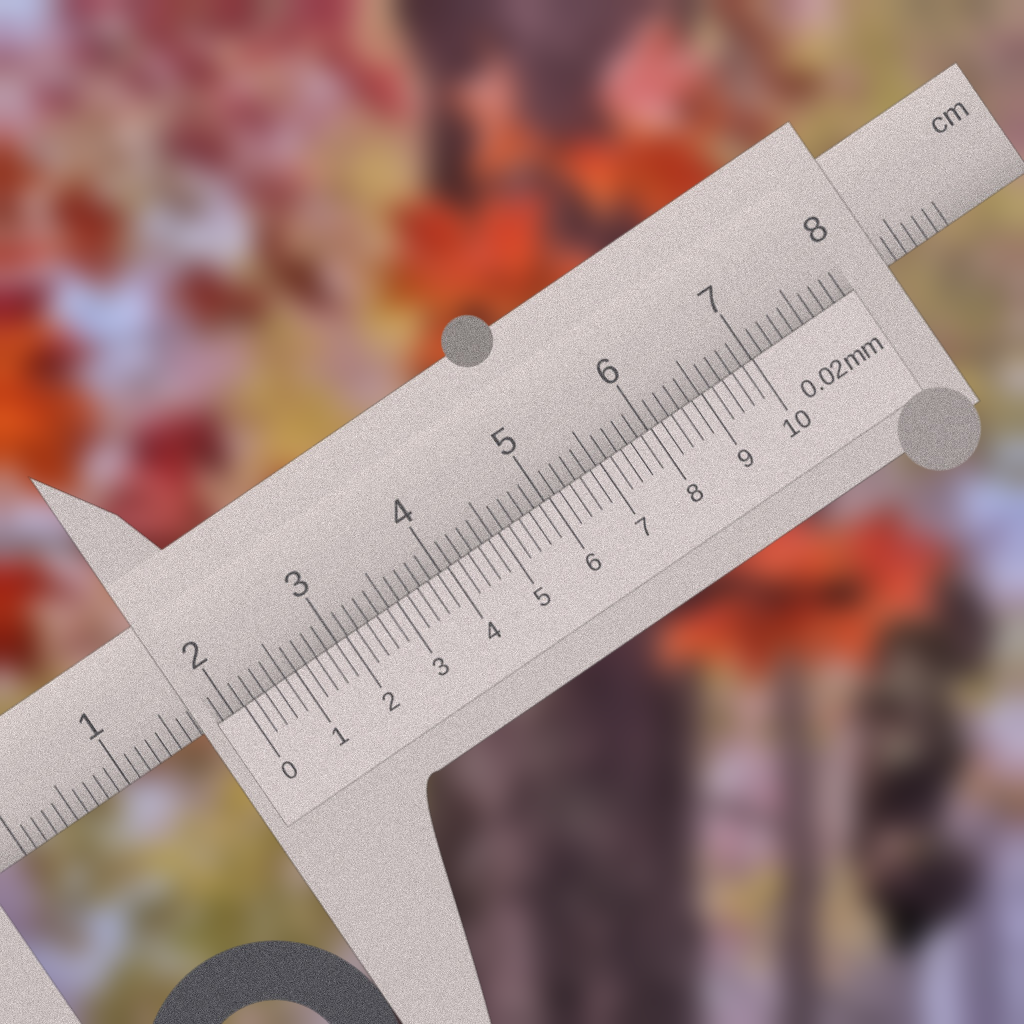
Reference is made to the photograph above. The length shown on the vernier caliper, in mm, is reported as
21.1 mm
